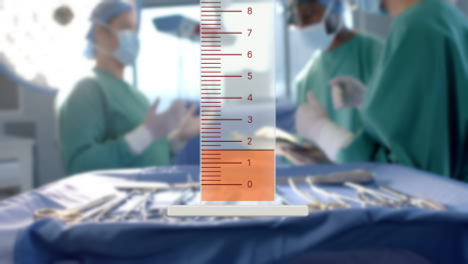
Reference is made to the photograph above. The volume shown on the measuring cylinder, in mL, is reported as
1.6 mL
